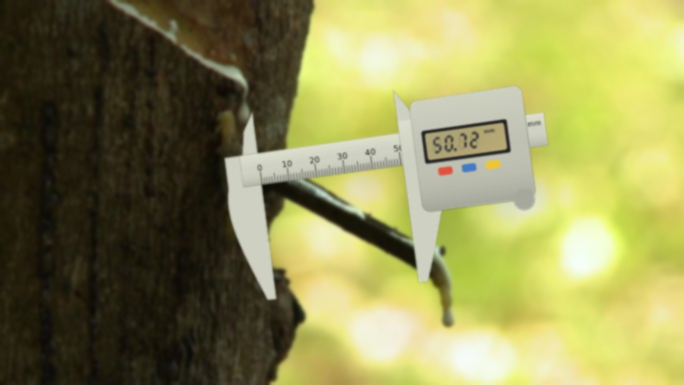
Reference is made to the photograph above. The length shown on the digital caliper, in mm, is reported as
50.72 mm
